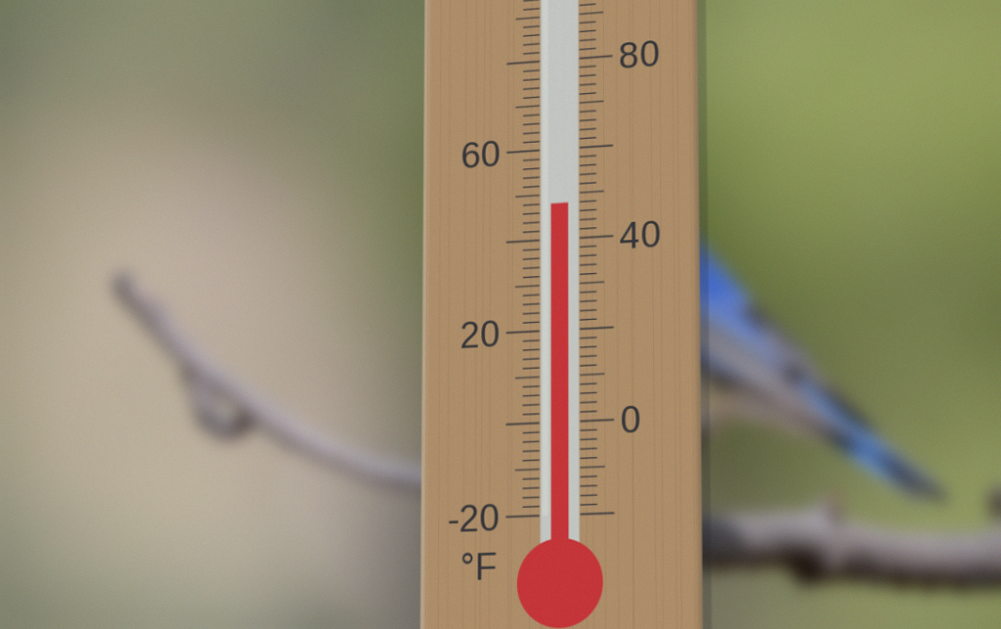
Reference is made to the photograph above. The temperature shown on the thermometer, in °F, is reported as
48 °F
